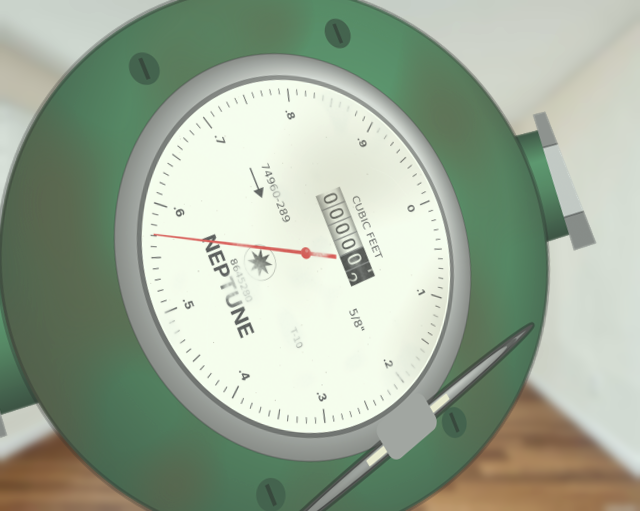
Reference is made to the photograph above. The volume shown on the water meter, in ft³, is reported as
1.57 ft³
